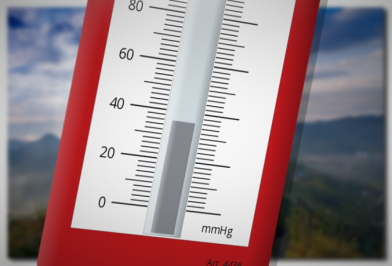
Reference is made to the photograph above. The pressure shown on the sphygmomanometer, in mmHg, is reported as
36 mmHg
